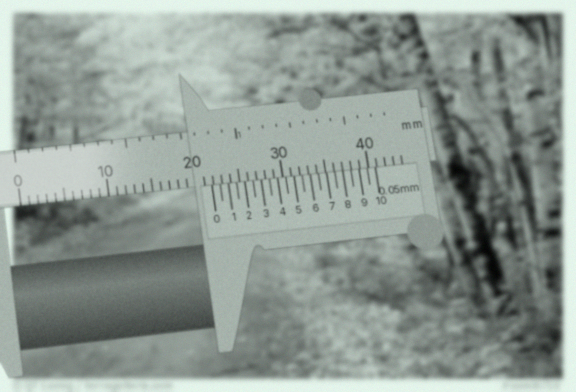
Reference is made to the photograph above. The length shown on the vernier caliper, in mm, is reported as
21.8 mm
